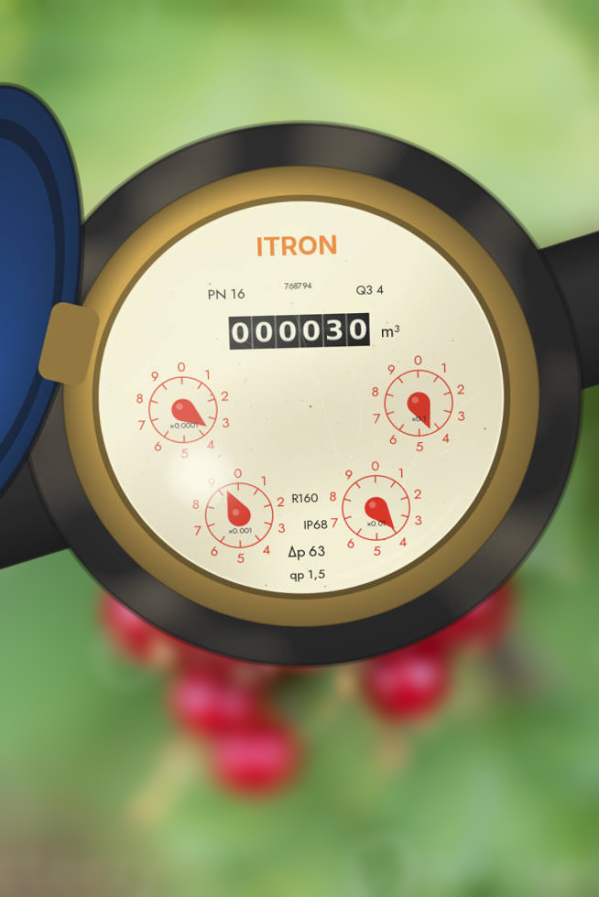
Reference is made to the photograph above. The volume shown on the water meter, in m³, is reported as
30.4393 m³
